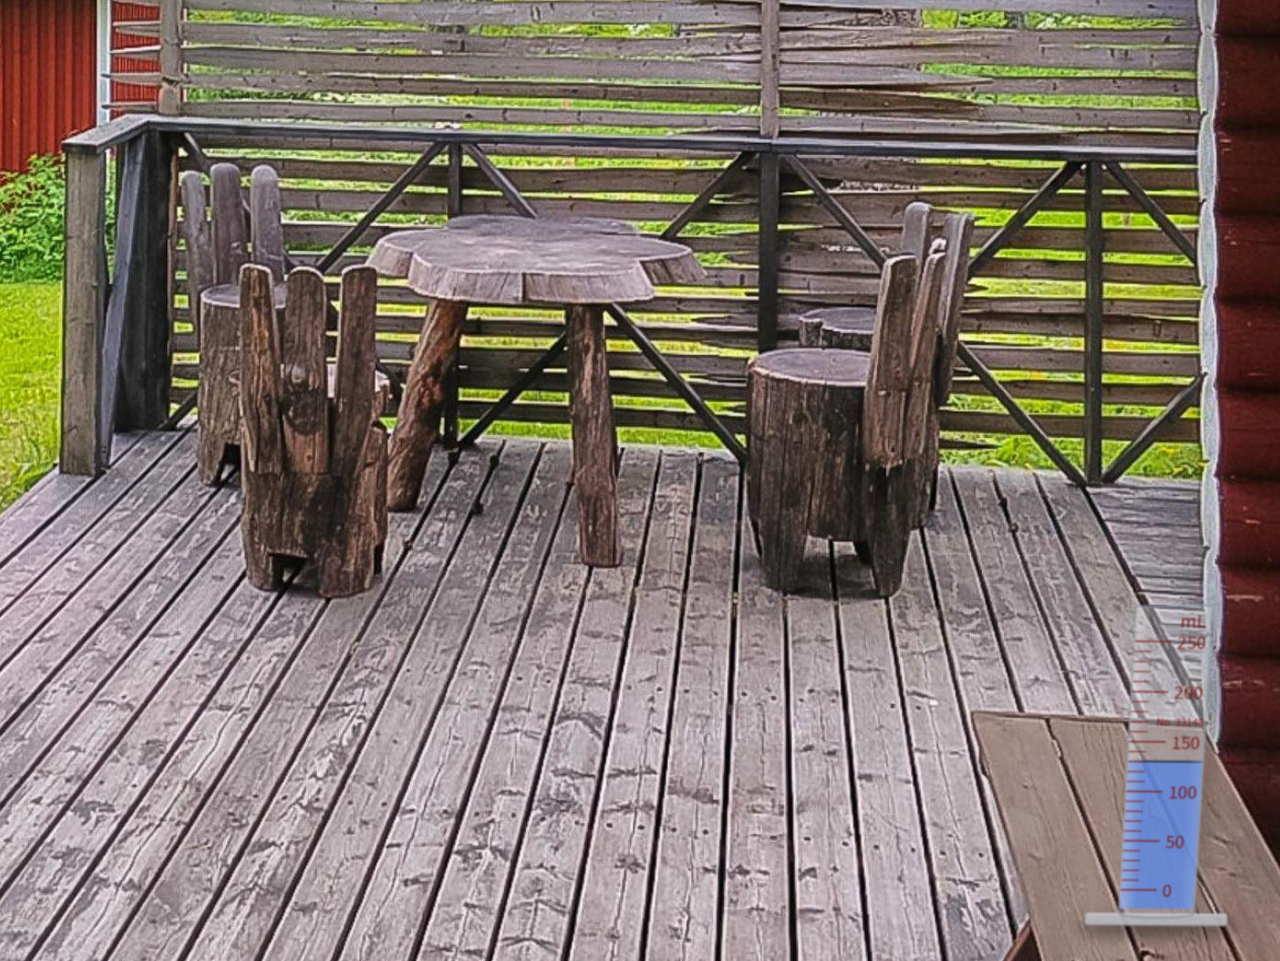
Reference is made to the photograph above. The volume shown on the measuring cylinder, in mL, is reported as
130 mL
